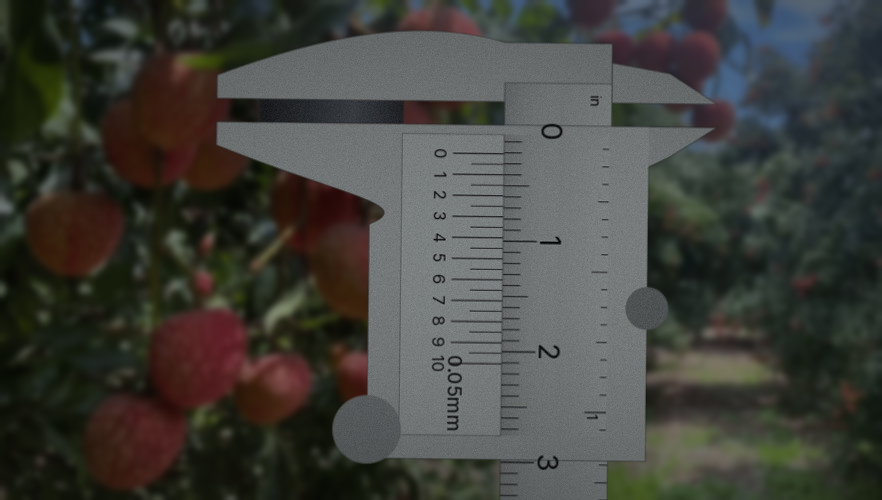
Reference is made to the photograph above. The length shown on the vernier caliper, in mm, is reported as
2.1 mm
